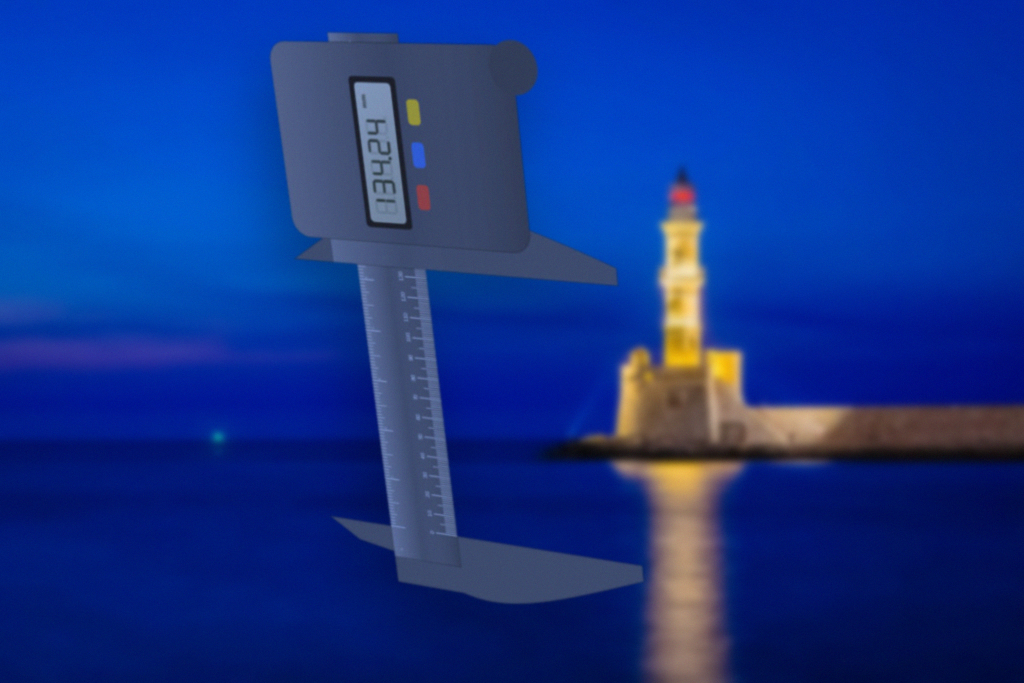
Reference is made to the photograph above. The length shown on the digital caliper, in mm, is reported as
134.24 mm
